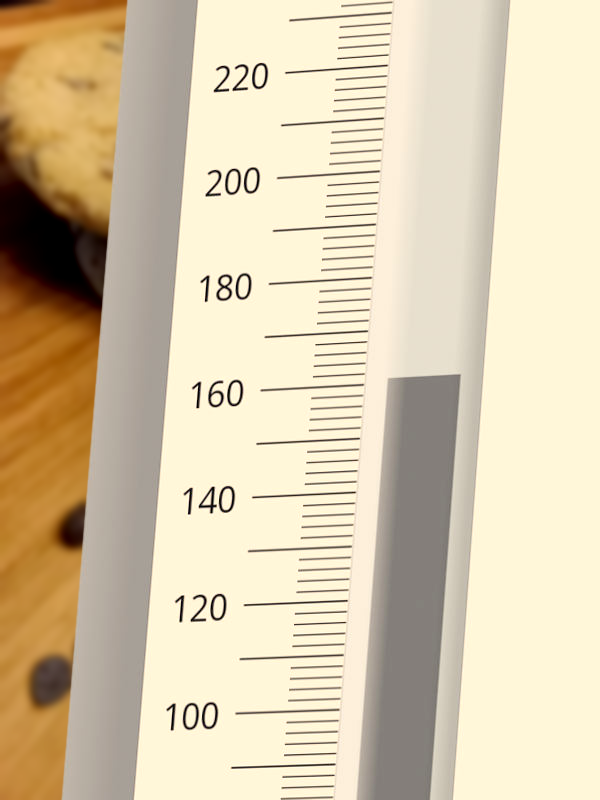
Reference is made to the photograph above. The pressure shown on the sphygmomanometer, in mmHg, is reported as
161 mmHg
